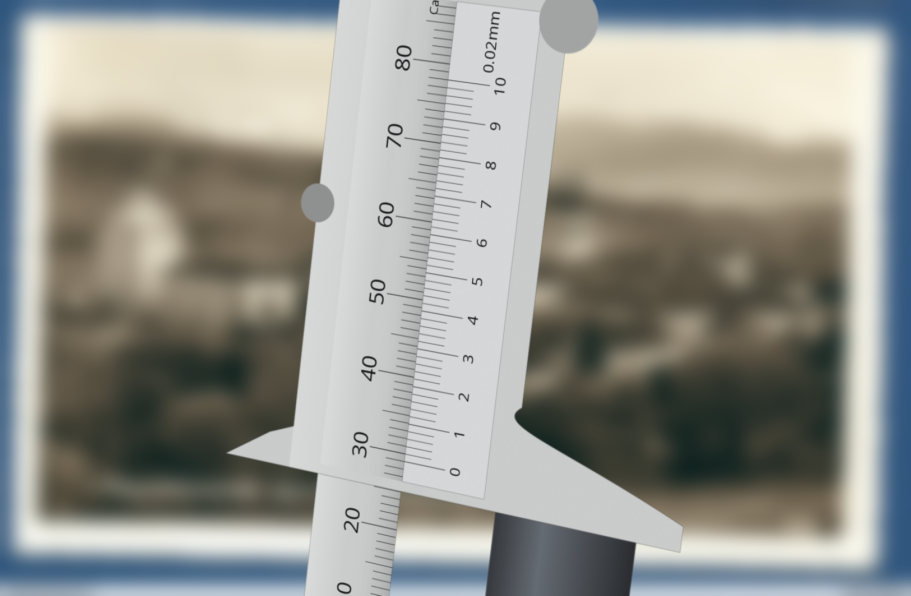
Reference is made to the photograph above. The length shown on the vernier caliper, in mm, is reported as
29.0 mm
